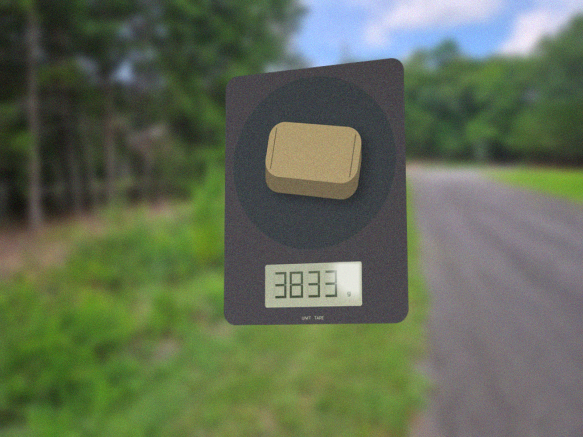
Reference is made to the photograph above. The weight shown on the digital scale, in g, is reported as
3833 g
